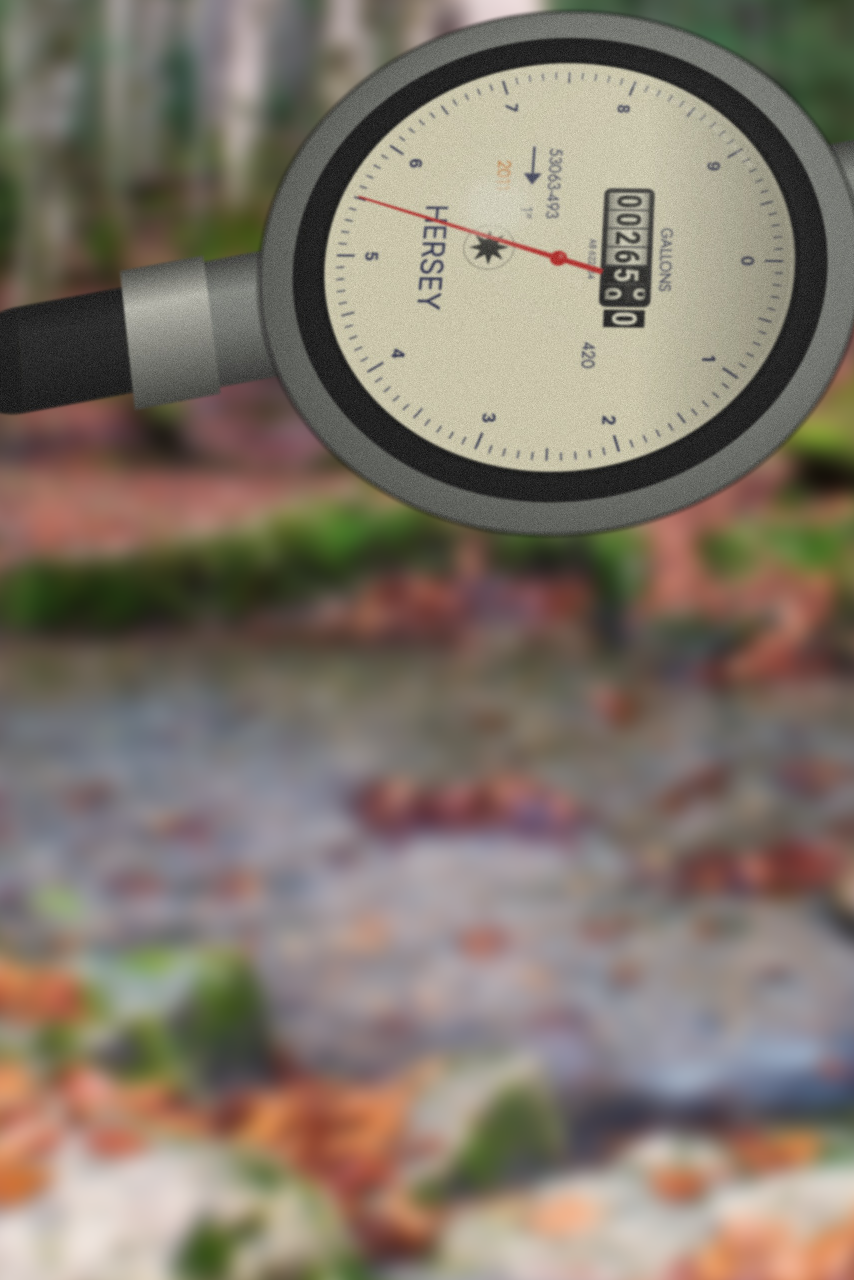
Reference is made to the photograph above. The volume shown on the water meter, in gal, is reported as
26585.5 gal
